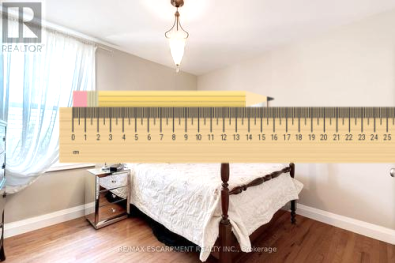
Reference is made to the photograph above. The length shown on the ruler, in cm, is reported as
16 cm
